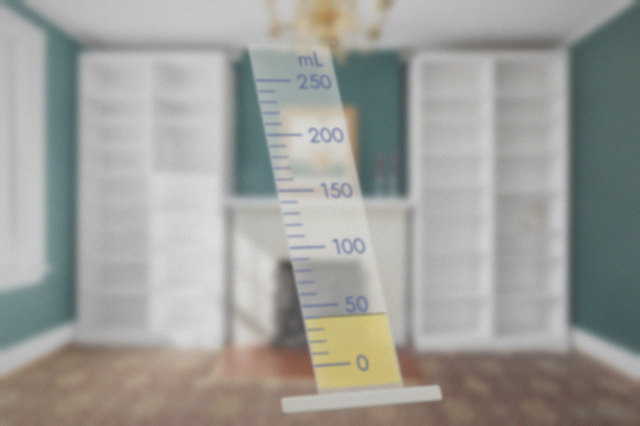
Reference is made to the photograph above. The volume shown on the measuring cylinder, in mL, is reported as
40 mL
